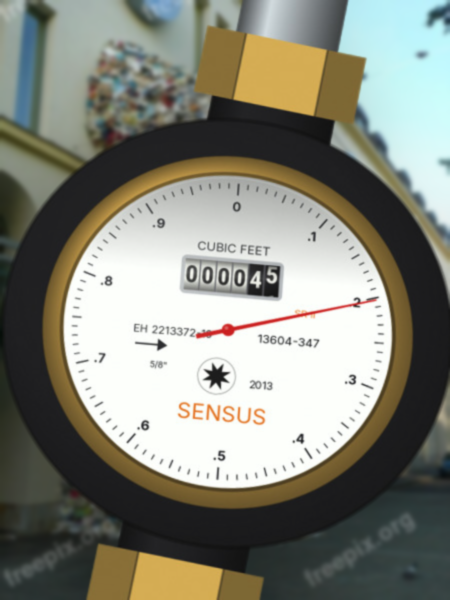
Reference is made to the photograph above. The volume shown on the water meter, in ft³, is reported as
45.20 ft³
